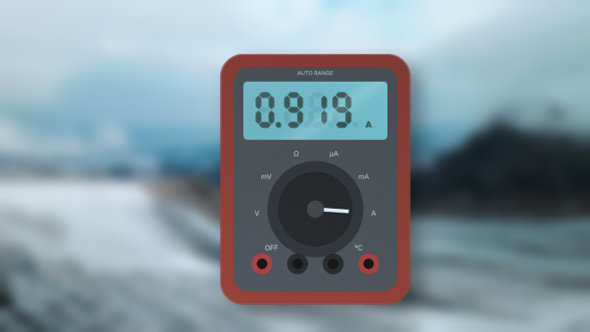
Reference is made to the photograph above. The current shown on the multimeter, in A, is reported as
0.919 A
